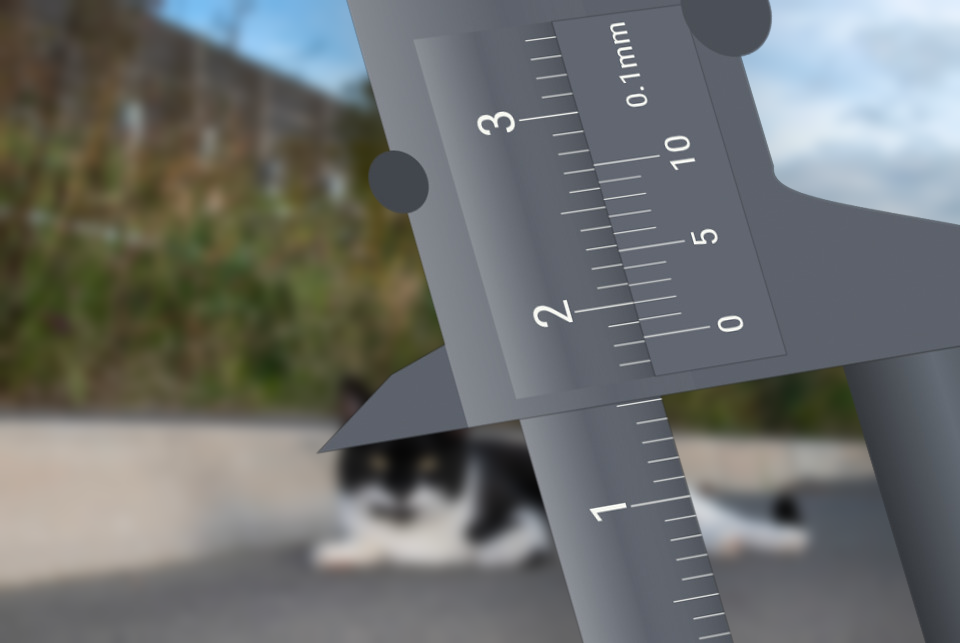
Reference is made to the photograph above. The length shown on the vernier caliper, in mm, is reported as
18.2 mm
